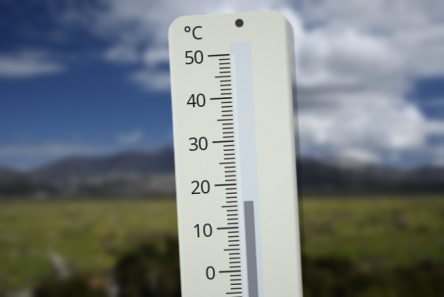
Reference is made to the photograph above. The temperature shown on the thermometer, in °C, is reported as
16 °C
